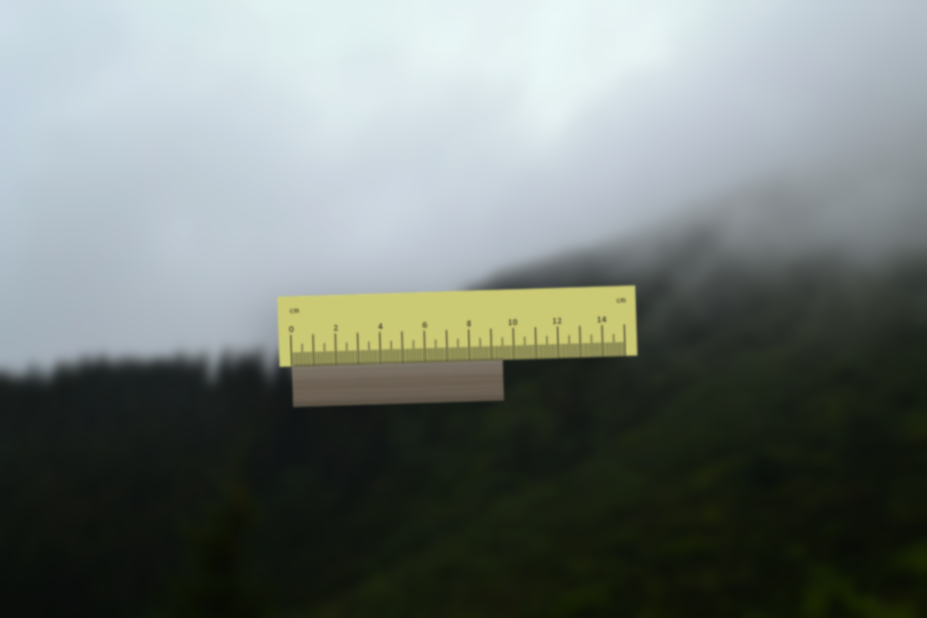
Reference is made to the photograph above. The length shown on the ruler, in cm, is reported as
9.5 cm
